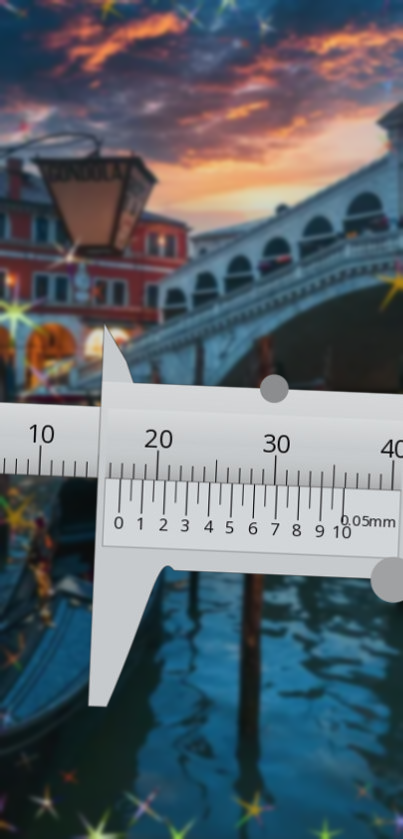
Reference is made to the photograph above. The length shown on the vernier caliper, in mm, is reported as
16.9 mm
